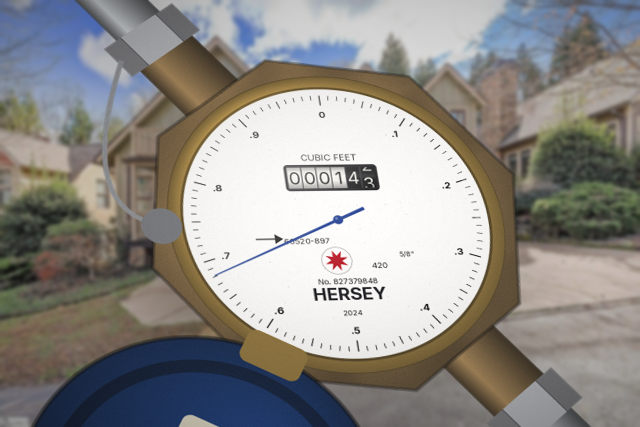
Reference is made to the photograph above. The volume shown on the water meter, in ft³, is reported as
142.68 ft³
